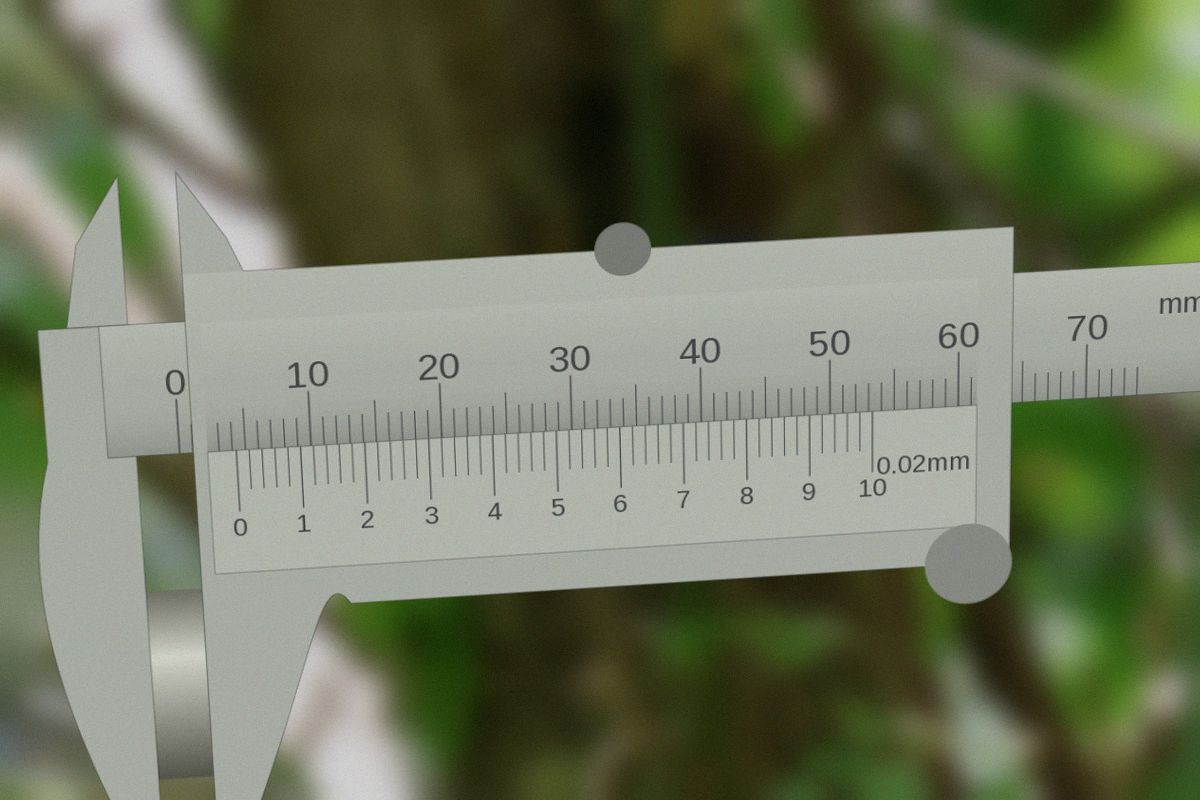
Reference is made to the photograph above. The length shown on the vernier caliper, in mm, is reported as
4.3 mm
